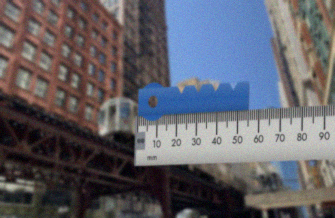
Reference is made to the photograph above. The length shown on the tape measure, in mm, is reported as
55 mm
